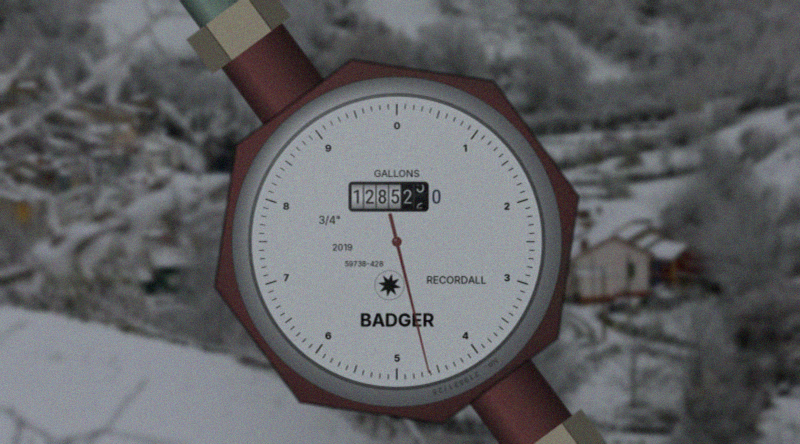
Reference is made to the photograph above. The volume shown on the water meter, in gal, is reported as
1285254.6 gal
